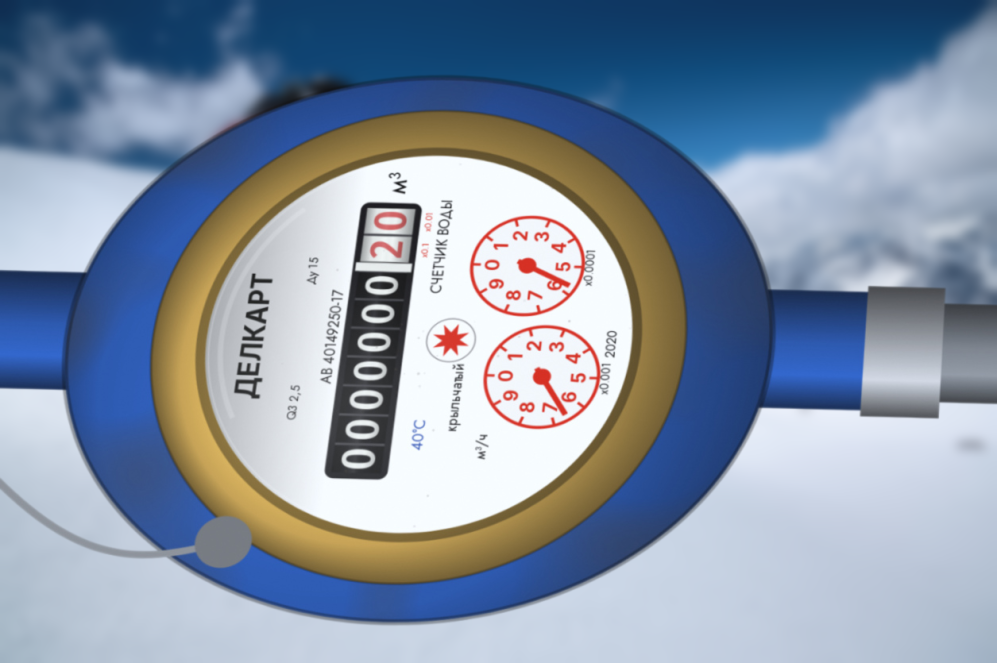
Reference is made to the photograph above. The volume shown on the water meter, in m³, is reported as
0.2065 m³
